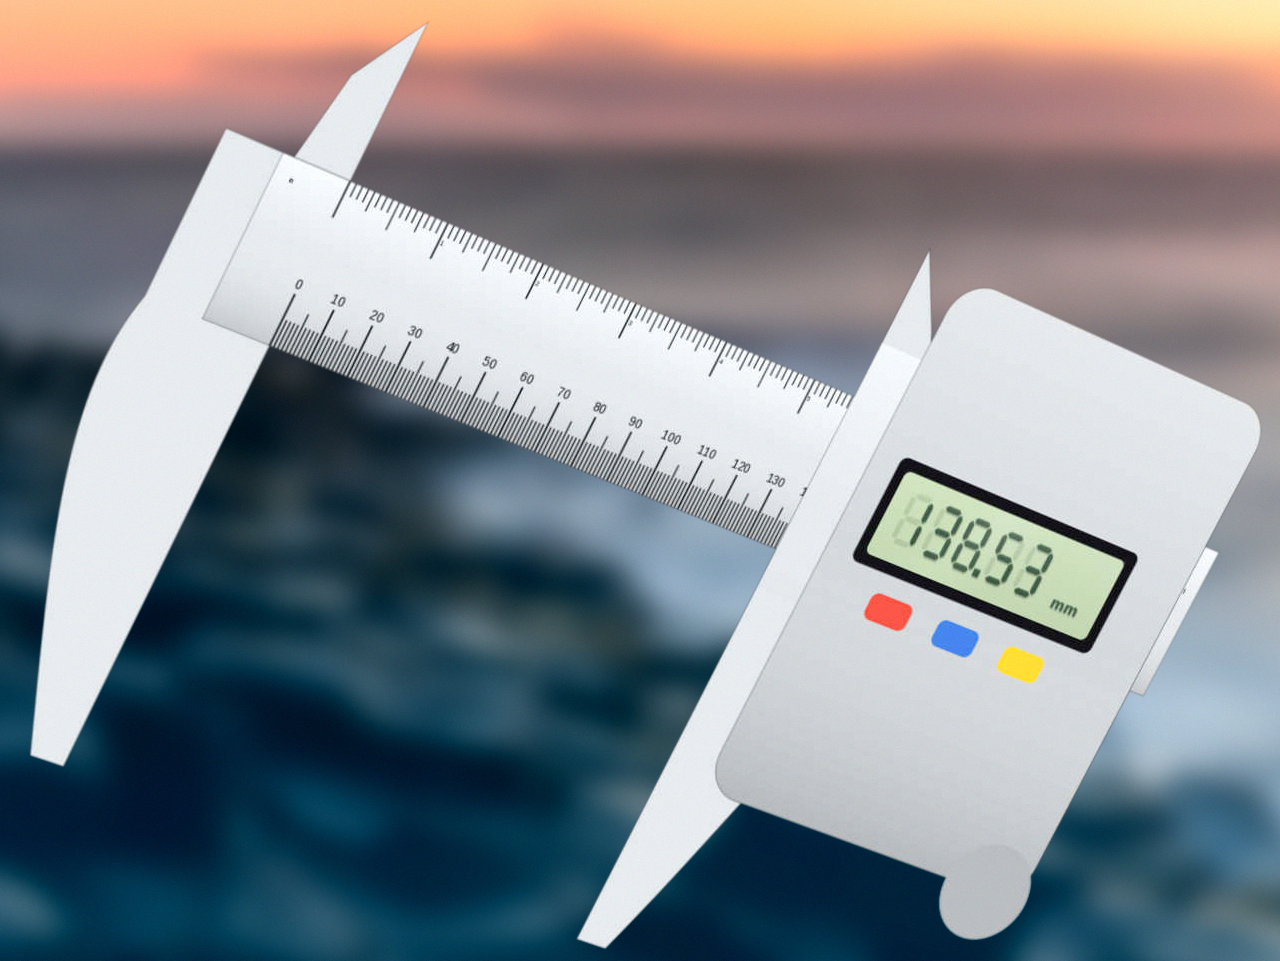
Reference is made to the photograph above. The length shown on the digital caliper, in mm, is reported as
138.53 mm
